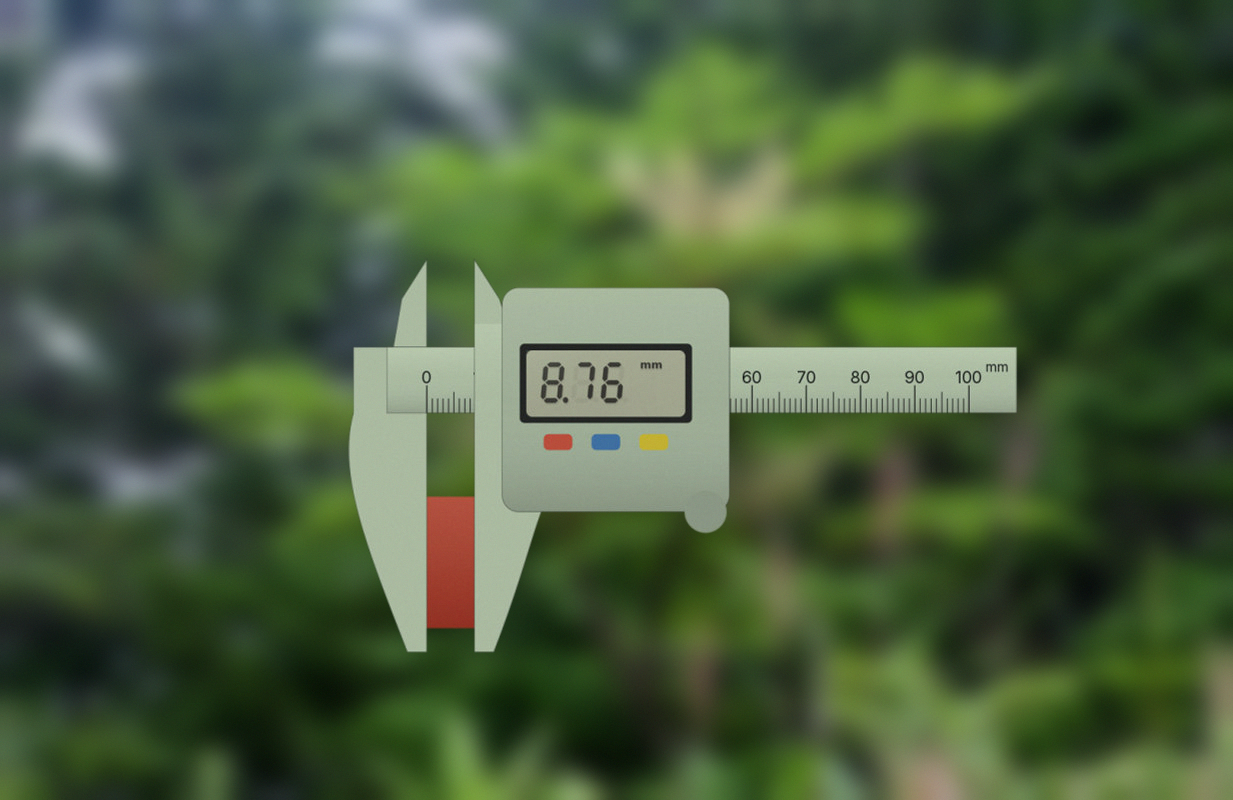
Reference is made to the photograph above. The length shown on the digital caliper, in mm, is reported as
8.76 mm
